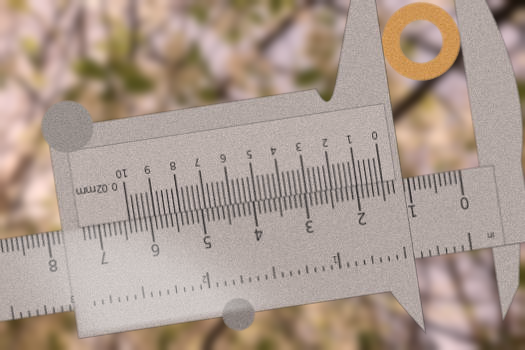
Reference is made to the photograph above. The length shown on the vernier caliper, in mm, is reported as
15.0 mm
